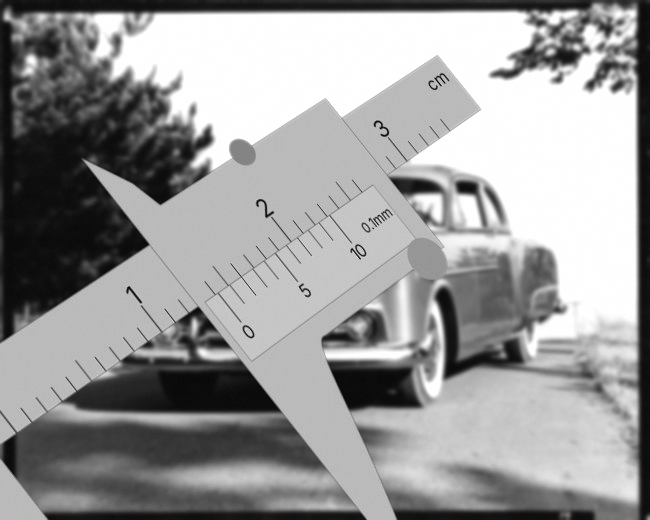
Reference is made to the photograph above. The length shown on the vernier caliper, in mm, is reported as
14.2 mm
